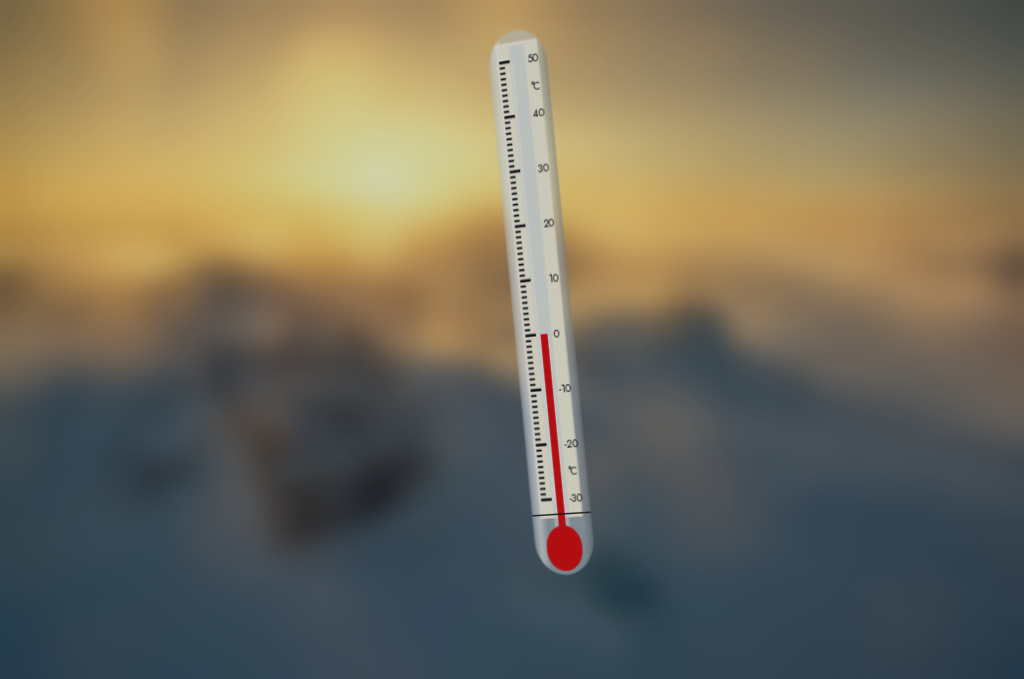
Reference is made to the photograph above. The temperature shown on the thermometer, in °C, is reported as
0 °C
